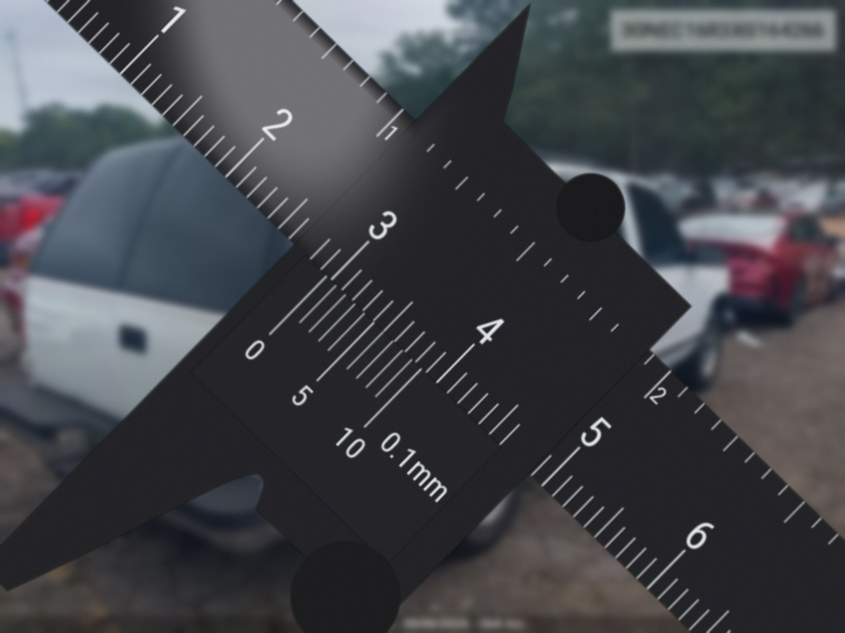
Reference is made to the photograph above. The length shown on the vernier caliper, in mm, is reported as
29.6 mm
